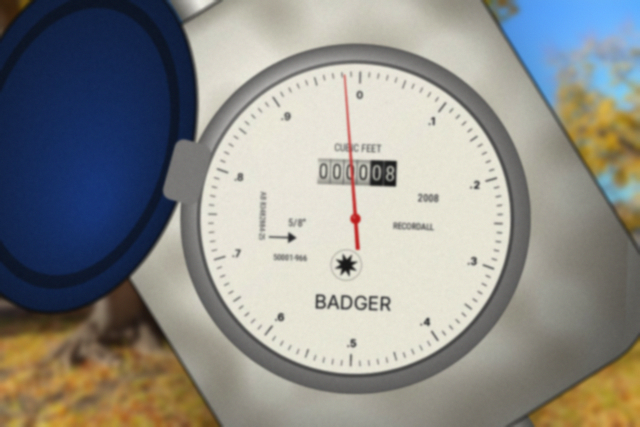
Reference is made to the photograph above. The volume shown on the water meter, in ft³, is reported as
7.98 ft³
